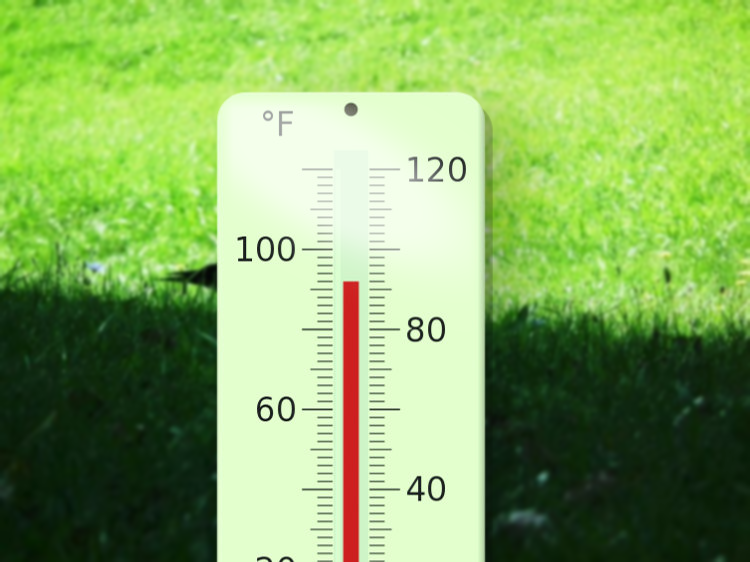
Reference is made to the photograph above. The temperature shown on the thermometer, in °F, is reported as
92 °F
